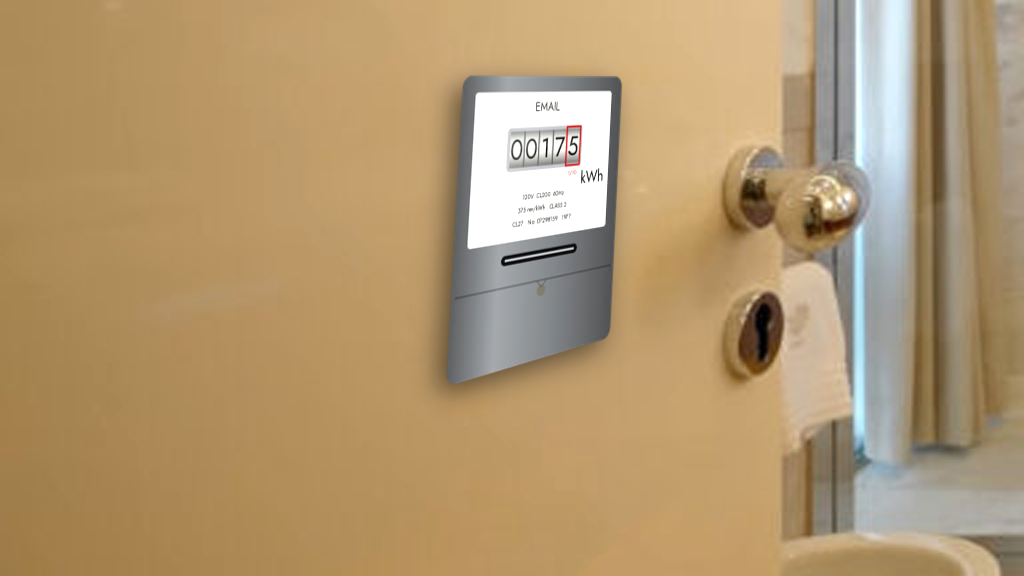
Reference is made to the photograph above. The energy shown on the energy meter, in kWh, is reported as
17.5 kWh
